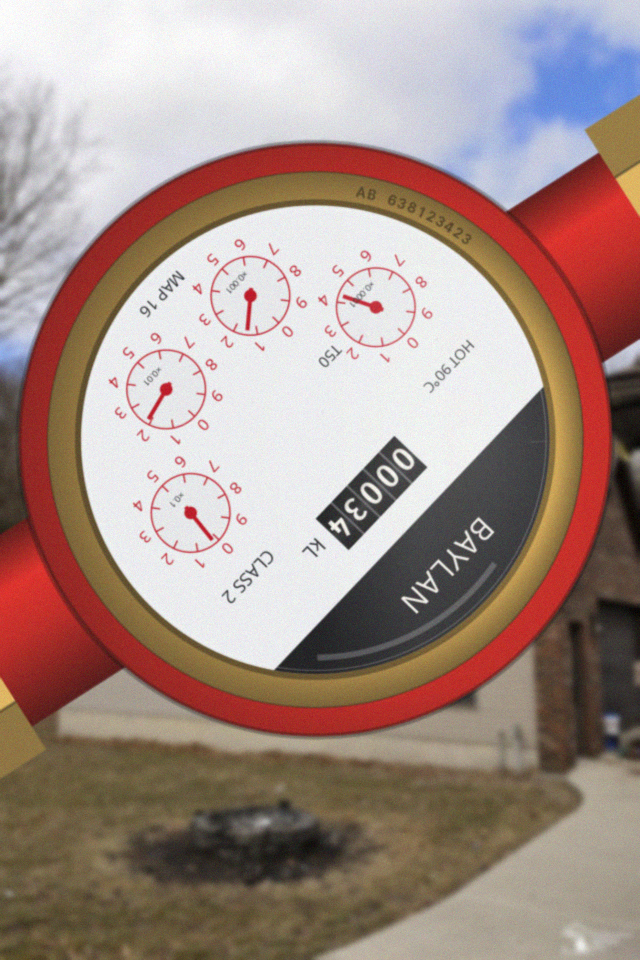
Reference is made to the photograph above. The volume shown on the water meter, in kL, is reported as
34.0214 kL
